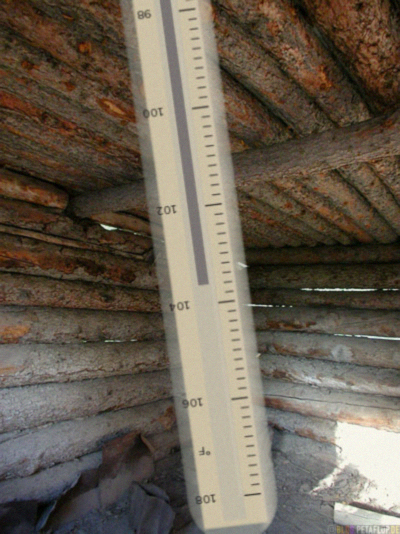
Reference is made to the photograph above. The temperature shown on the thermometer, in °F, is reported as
103.6 °F
